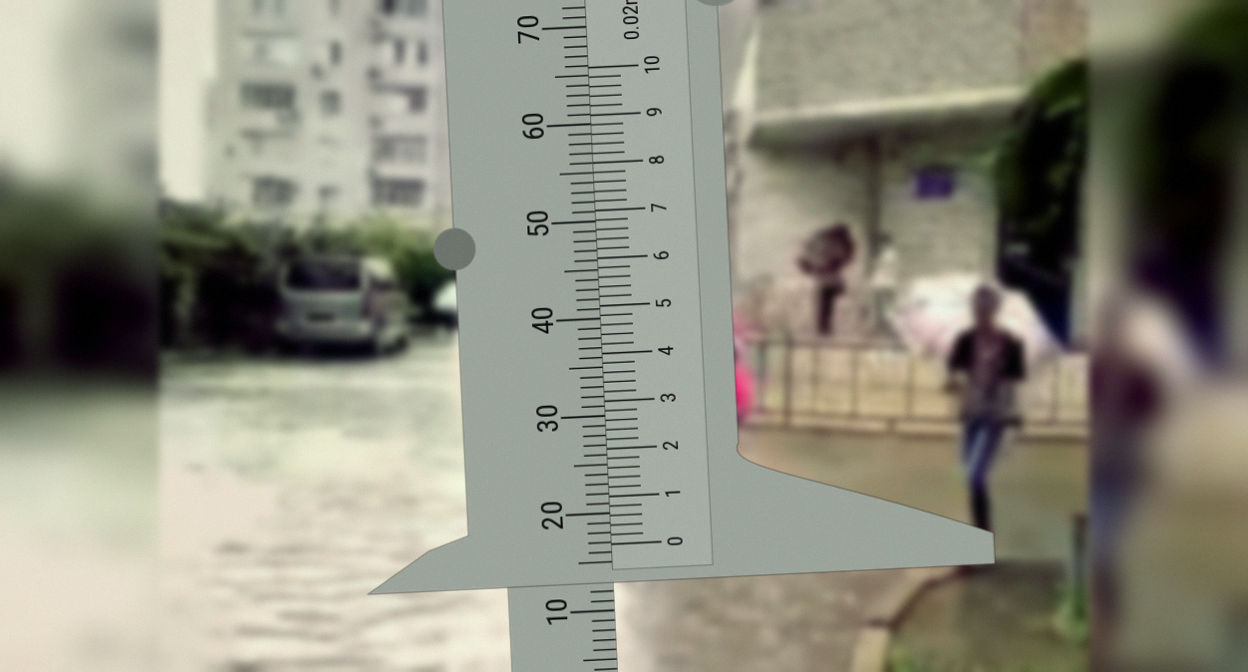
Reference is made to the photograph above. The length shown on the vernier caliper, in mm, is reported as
16.8 mm
